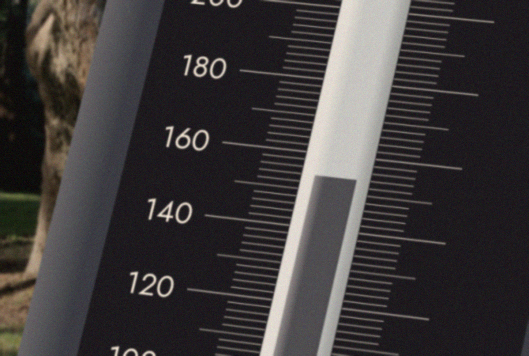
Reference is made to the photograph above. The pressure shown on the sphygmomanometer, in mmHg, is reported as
154 mmHg
